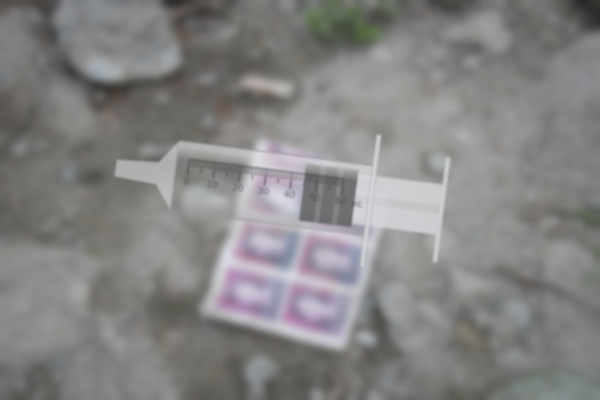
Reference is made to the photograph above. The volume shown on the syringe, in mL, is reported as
45 mL
